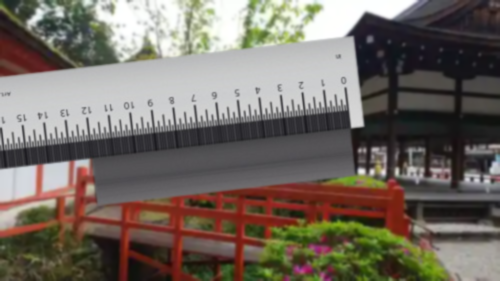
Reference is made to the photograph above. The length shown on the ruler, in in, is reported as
12 in
